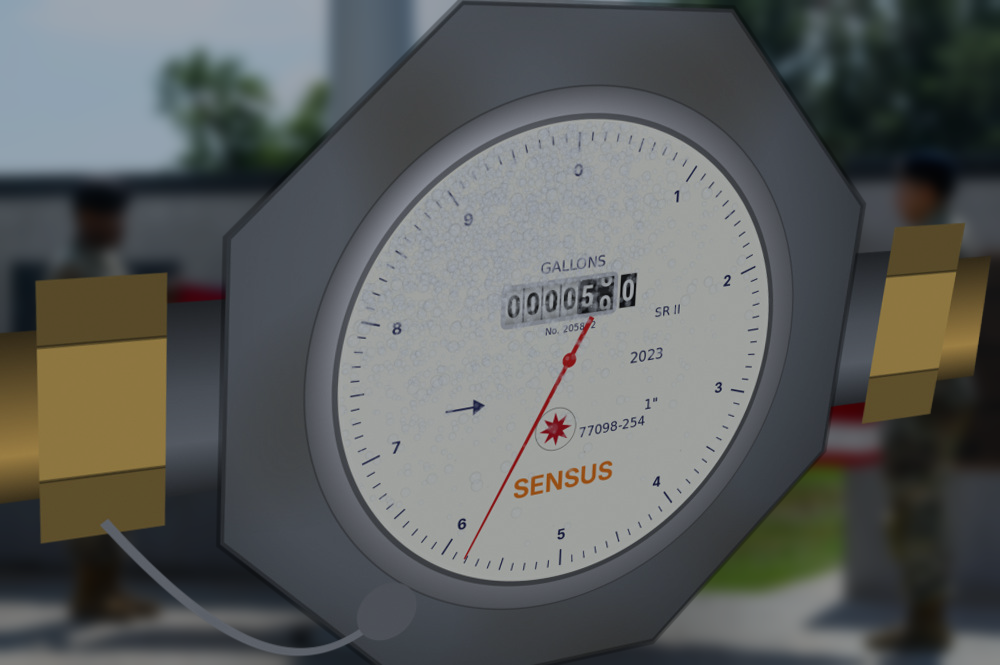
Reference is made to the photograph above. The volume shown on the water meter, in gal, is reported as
585.8 gal
